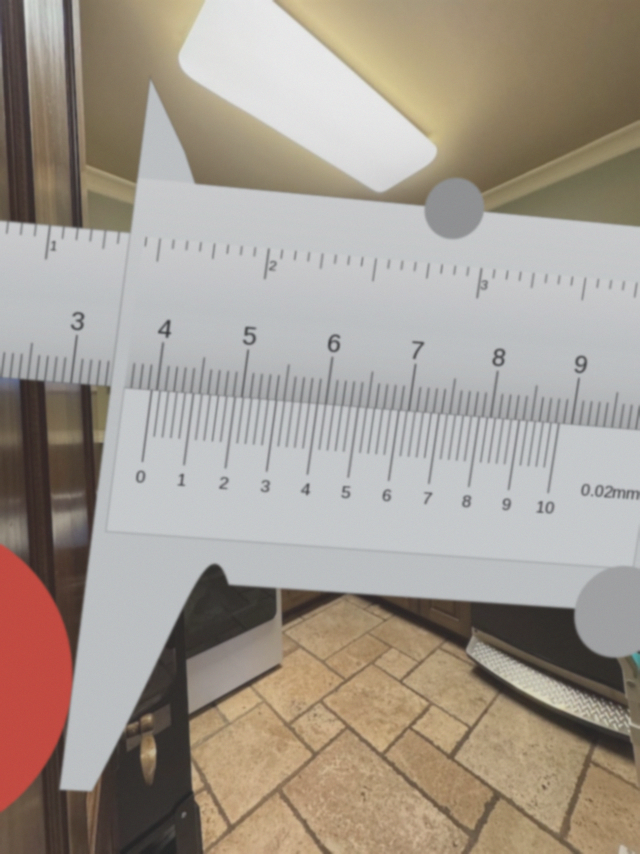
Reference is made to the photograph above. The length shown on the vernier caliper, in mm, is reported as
39.4 mm
